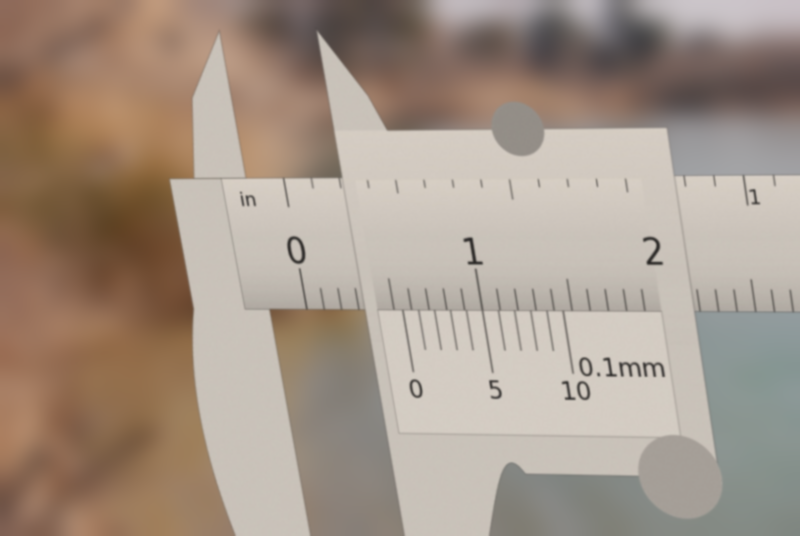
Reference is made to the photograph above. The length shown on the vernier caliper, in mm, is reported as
5.5 mm
